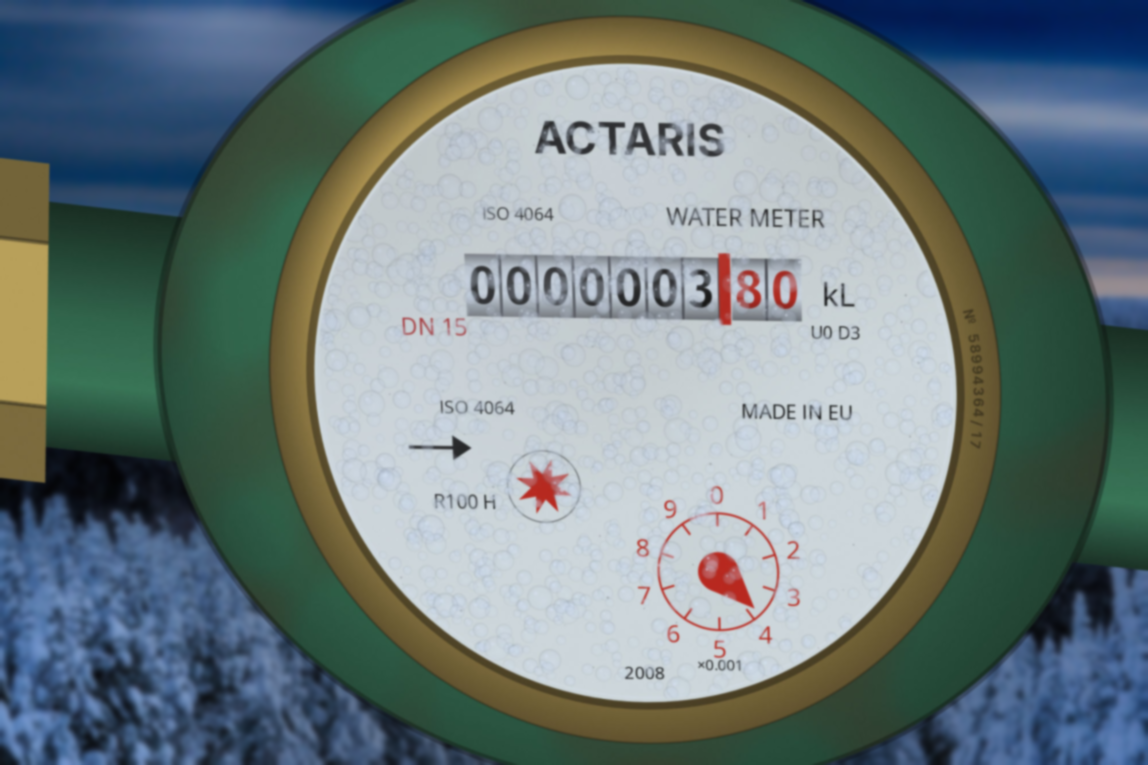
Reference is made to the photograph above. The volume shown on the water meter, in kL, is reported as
3.803 kL
